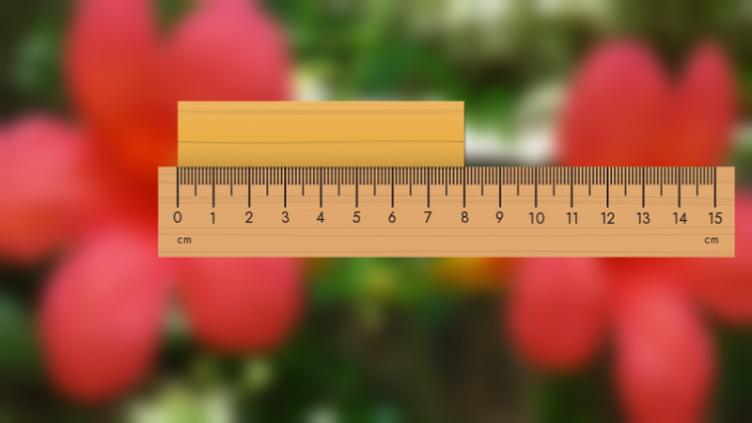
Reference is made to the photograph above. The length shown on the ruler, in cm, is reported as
8 cm
